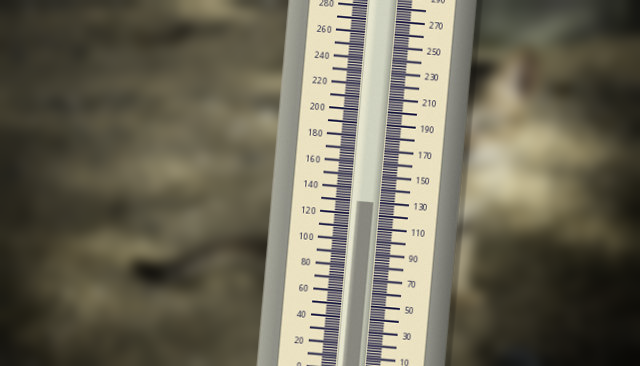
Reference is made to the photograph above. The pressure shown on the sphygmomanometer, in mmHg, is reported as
130 mmHg
